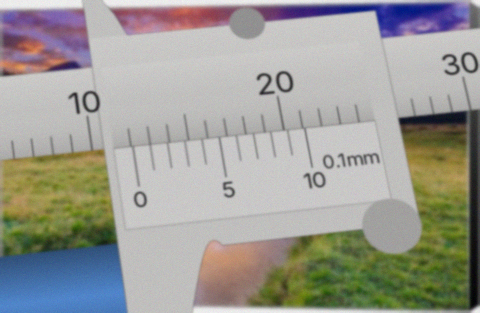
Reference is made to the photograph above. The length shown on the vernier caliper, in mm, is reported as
12.1 mm
